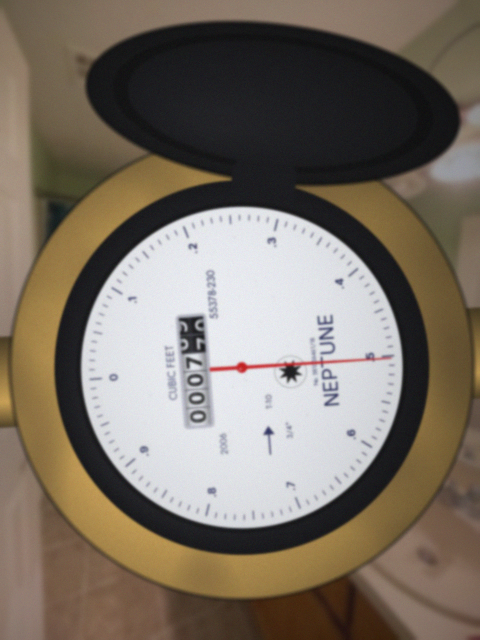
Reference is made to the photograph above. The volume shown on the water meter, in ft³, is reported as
769.50 ft³
